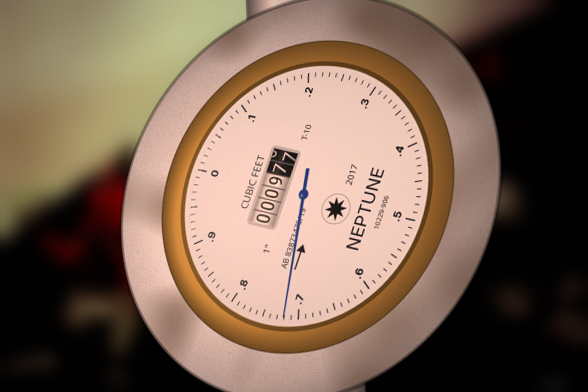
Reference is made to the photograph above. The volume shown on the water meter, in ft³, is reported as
976.72 ft³
